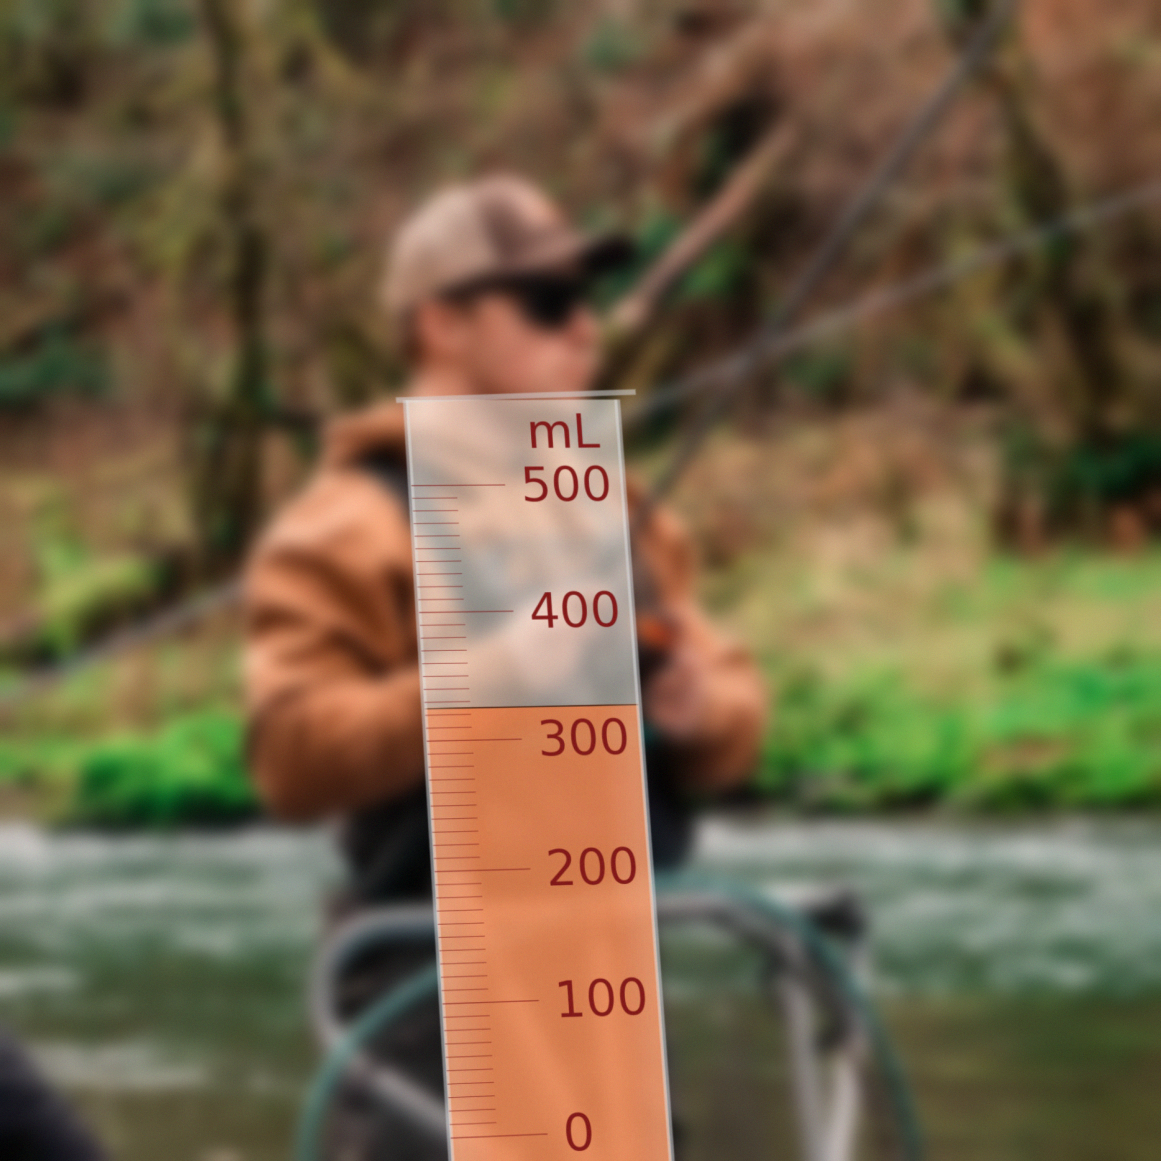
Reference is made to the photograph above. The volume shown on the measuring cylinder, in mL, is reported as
325 mL
